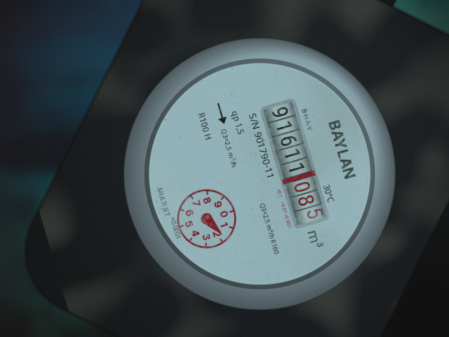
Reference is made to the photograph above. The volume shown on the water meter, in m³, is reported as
91611.0851 m³
